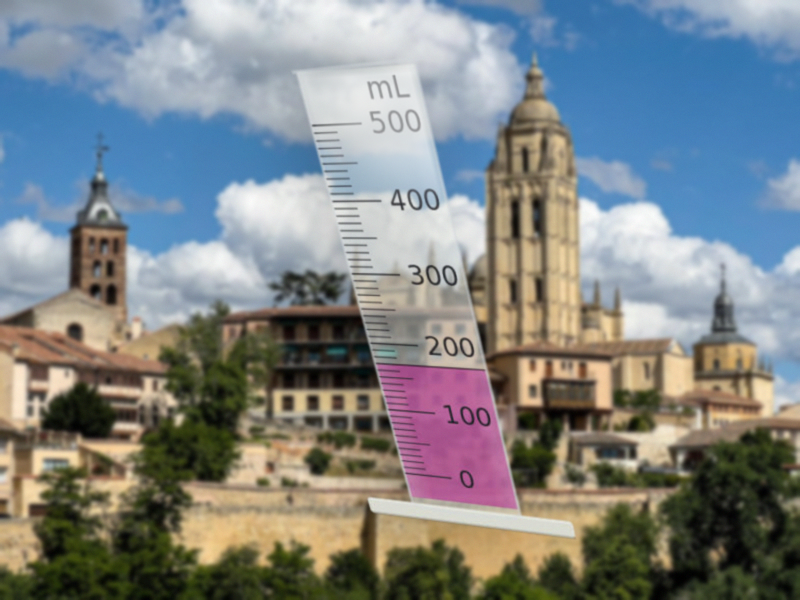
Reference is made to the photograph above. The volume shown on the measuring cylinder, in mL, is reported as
170 mL
